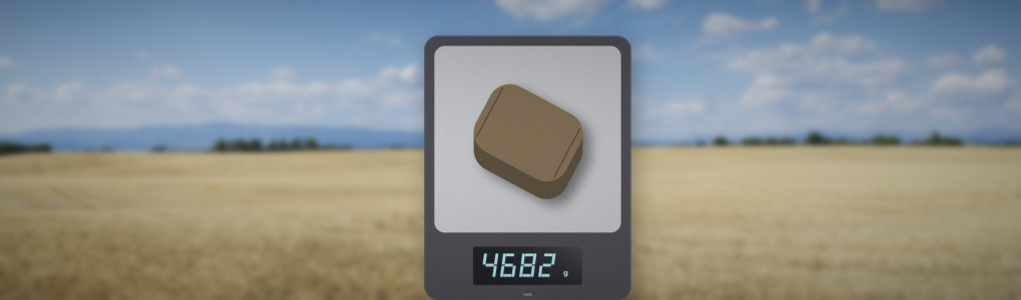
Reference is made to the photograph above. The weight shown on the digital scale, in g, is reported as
4682 g
